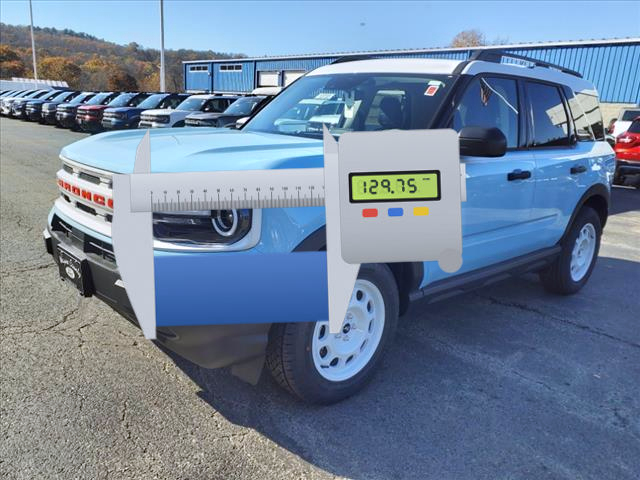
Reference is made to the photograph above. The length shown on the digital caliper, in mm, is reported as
129.75 mm
